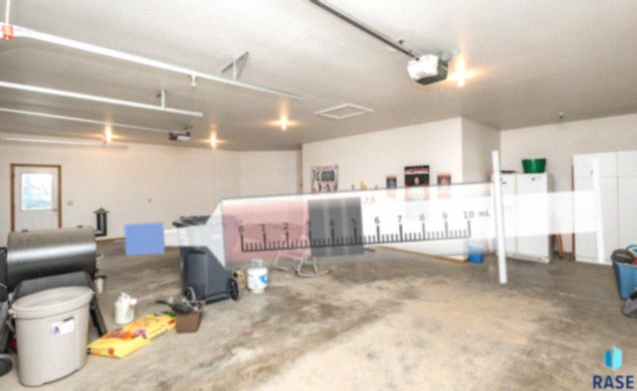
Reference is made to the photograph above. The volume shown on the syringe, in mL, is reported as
3 mL
